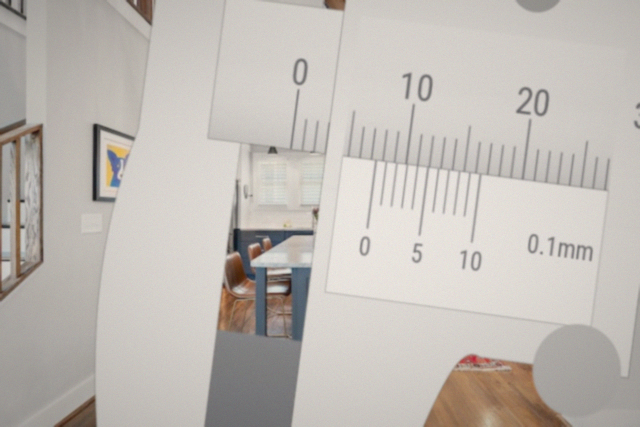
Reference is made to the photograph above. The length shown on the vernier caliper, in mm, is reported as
7.4 mm
